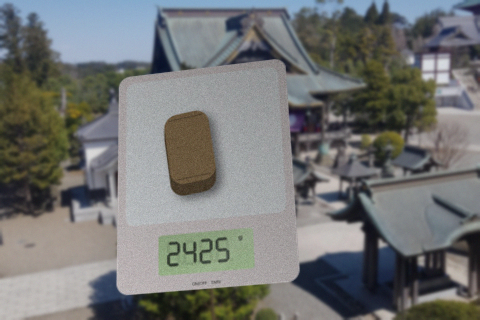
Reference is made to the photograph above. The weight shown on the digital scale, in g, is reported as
2425 g
